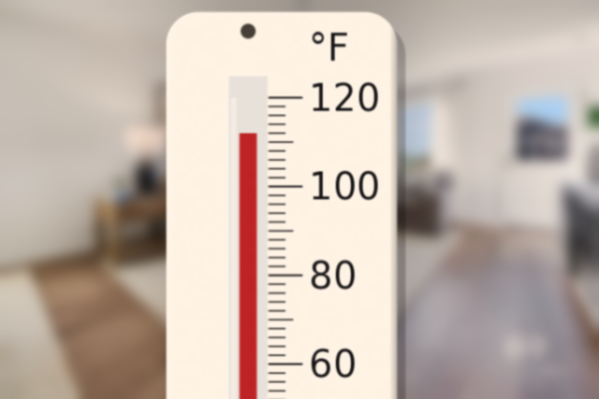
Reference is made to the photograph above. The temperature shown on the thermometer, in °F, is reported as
112 °F
